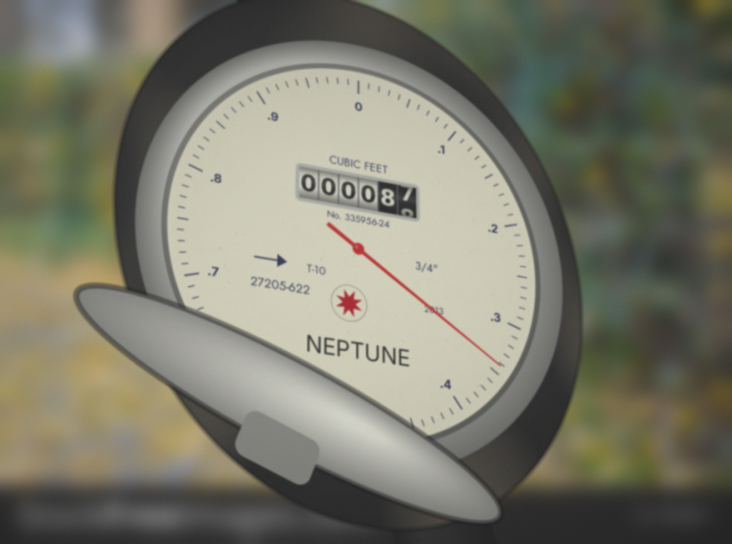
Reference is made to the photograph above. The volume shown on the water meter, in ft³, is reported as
87.34 ft³
